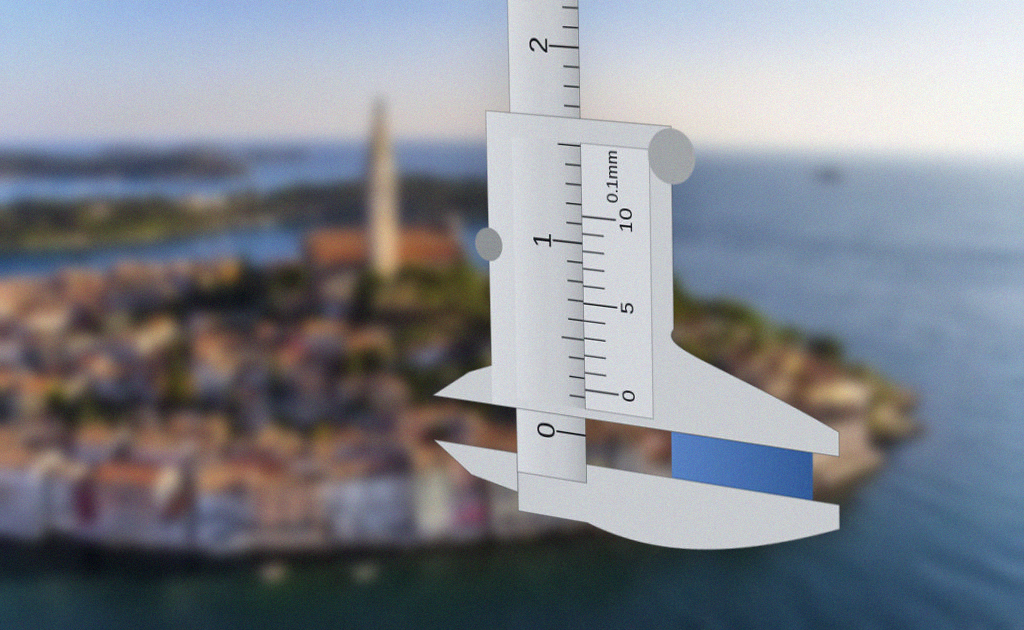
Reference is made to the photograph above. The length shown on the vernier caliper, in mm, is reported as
2.4 mm
